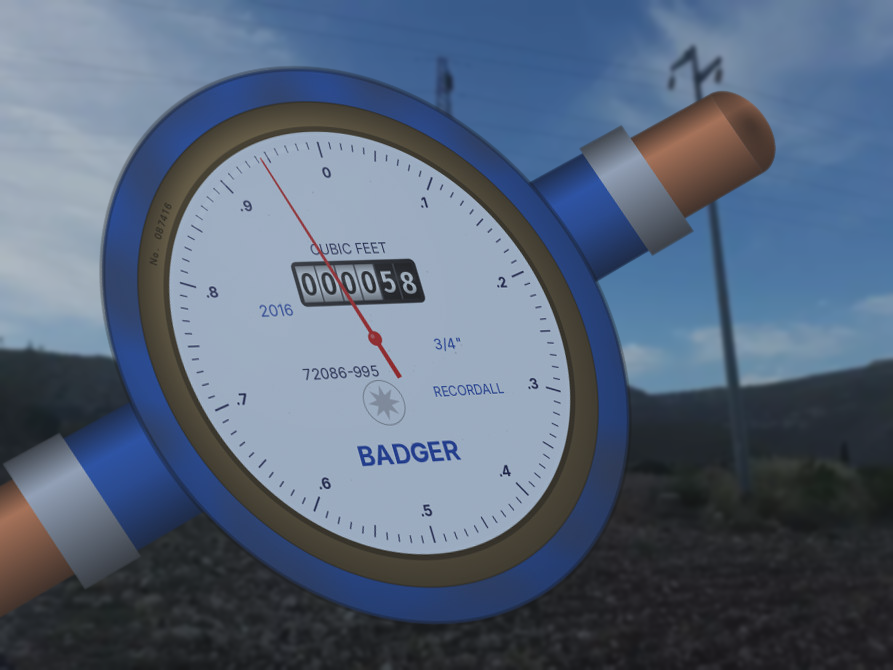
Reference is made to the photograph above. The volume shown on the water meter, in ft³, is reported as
57.94 ft³
